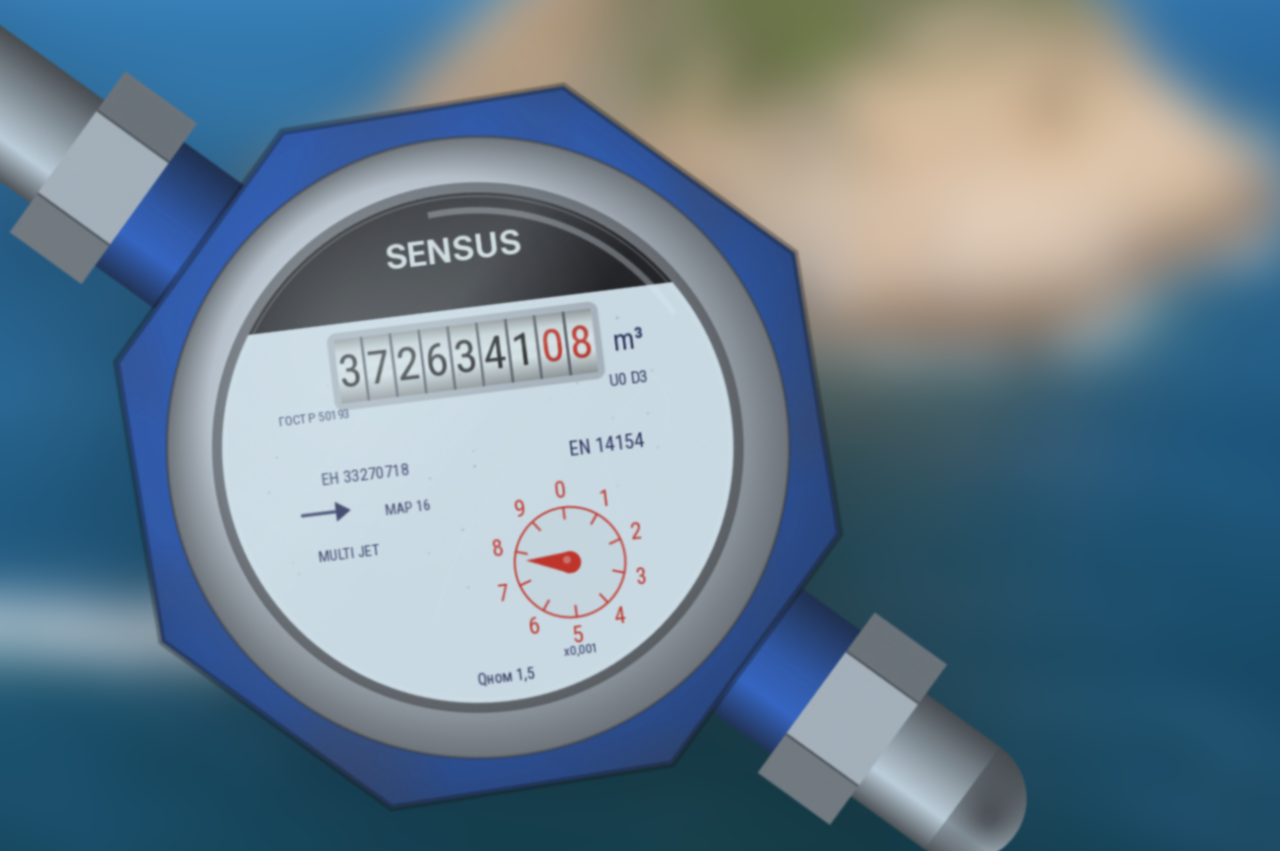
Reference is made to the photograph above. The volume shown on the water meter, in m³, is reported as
3726341.087 m³
